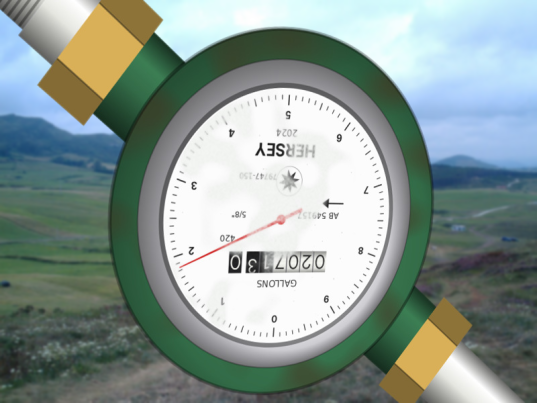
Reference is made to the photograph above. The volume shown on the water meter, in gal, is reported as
207131.8 gal
